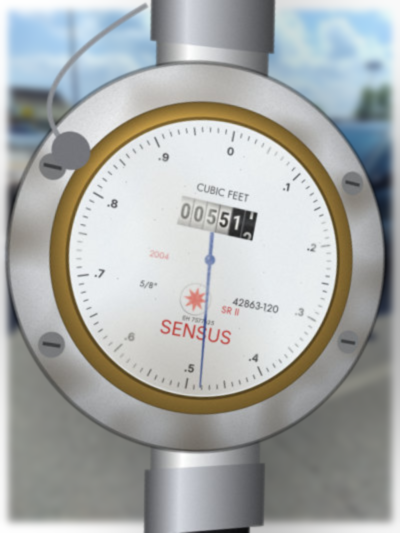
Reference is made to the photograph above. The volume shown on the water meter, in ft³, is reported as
5511.48 ft³
